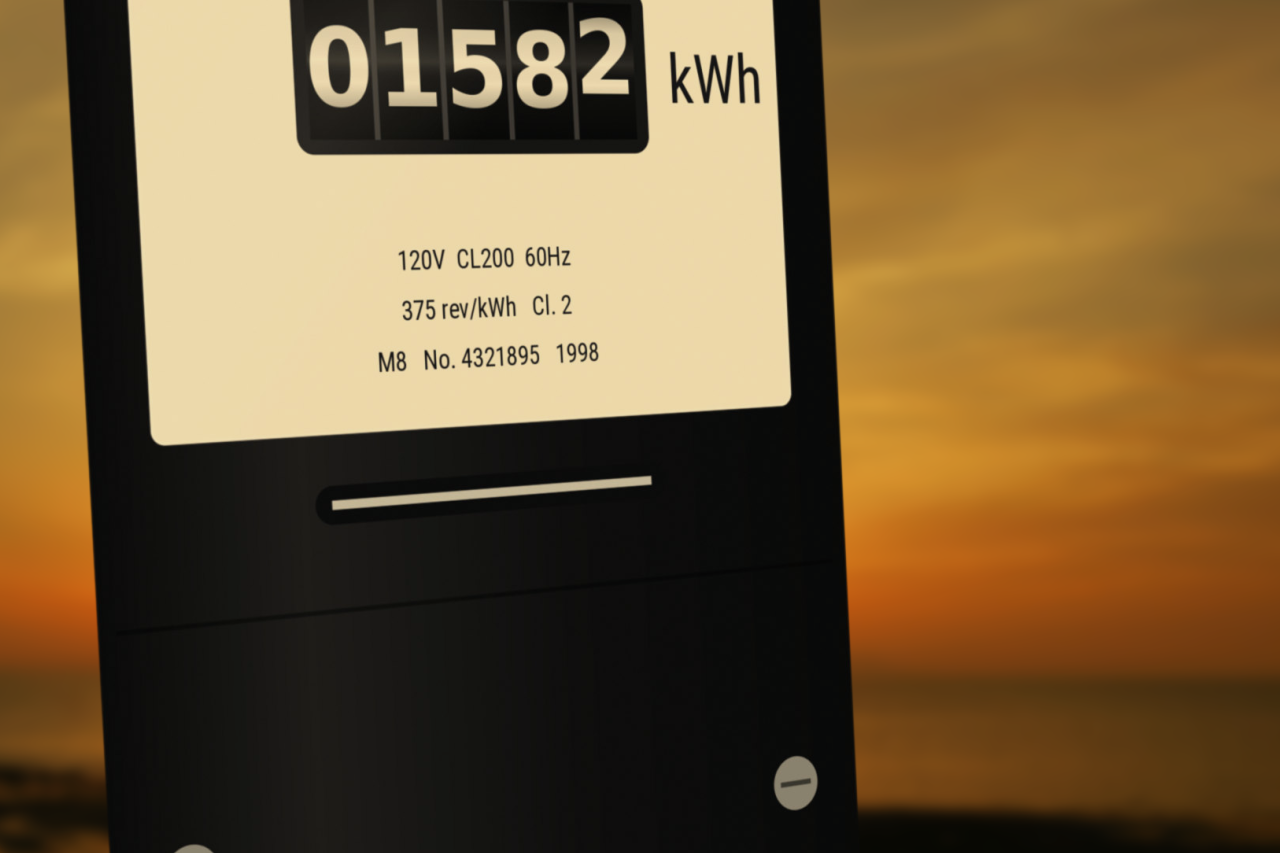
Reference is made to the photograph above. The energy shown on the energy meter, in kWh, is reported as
1582 kWh
